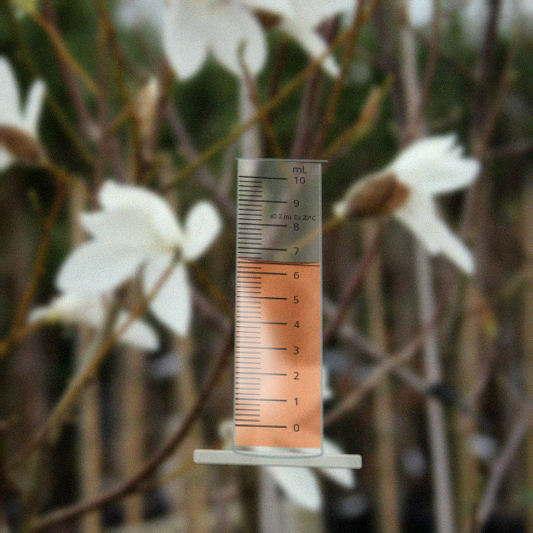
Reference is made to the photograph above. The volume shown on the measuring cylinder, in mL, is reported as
6.4 mL
